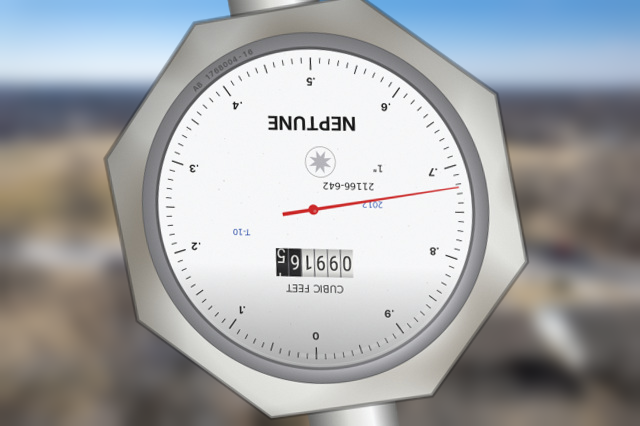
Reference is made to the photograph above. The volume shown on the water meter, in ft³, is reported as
99164.72 ft³
